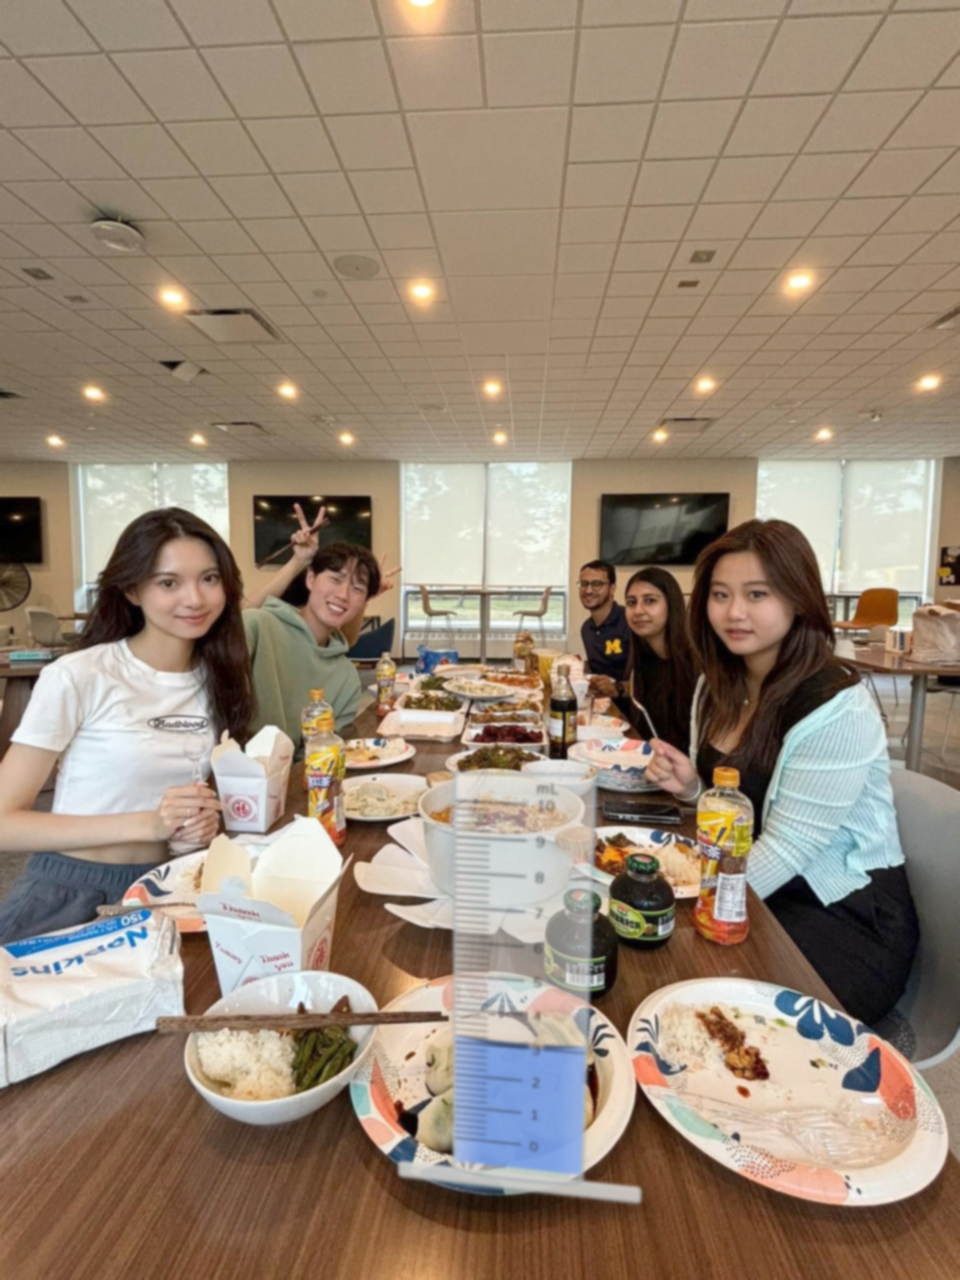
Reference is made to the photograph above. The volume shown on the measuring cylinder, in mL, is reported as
3 mL
